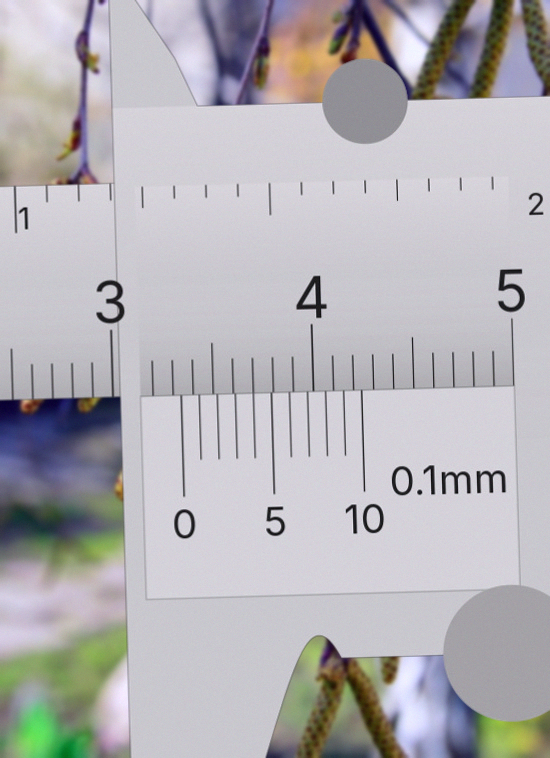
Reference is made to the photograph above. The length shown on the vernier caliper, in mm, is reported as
33.4 mm
